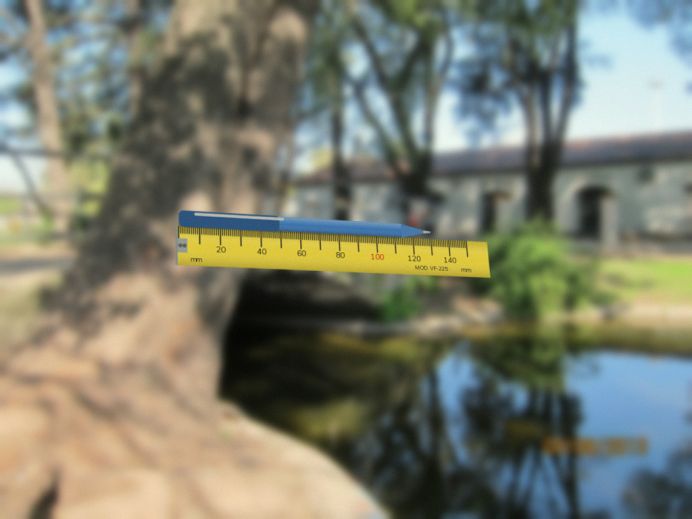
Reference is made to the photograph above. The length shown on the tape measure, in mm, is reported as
130 mm
